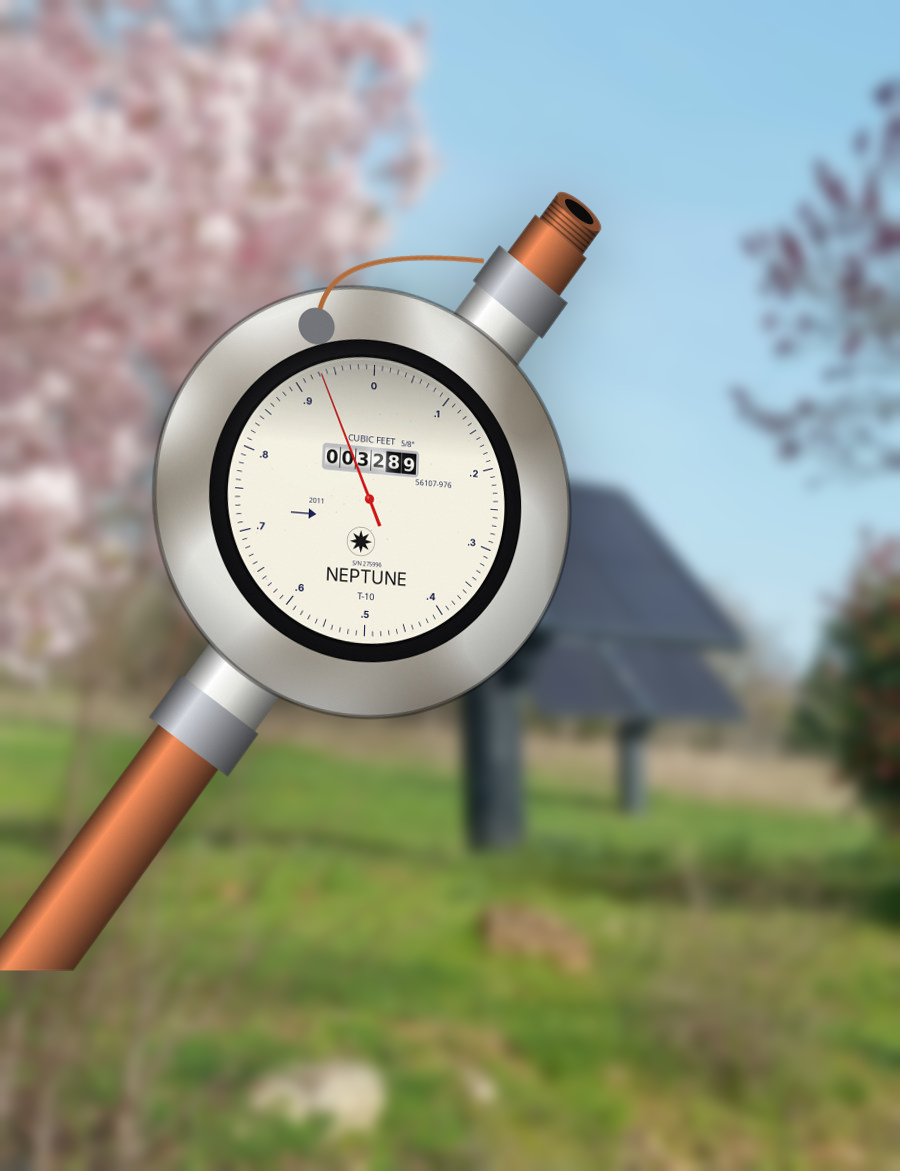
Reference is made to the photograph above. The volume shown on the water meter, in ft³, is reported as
3288.93 ft³
